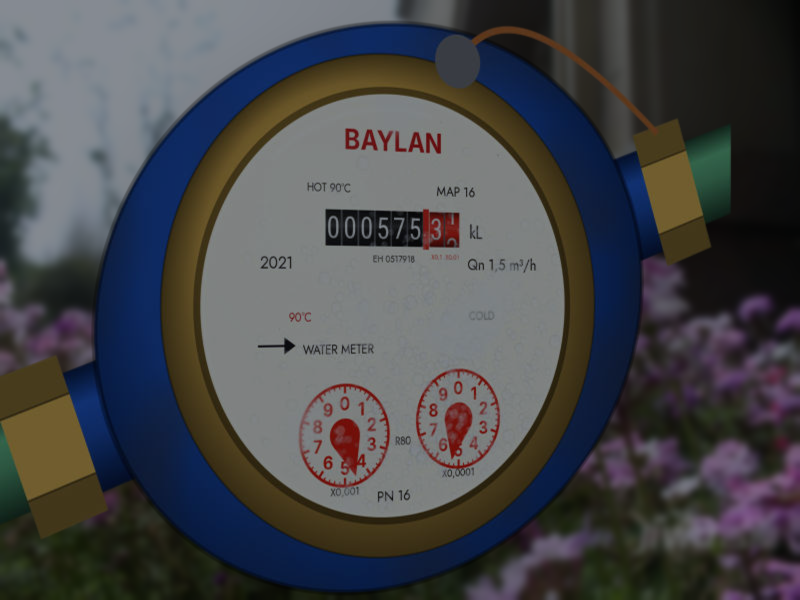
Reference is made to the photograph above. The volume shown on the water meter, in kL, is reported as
575.3145 kL
